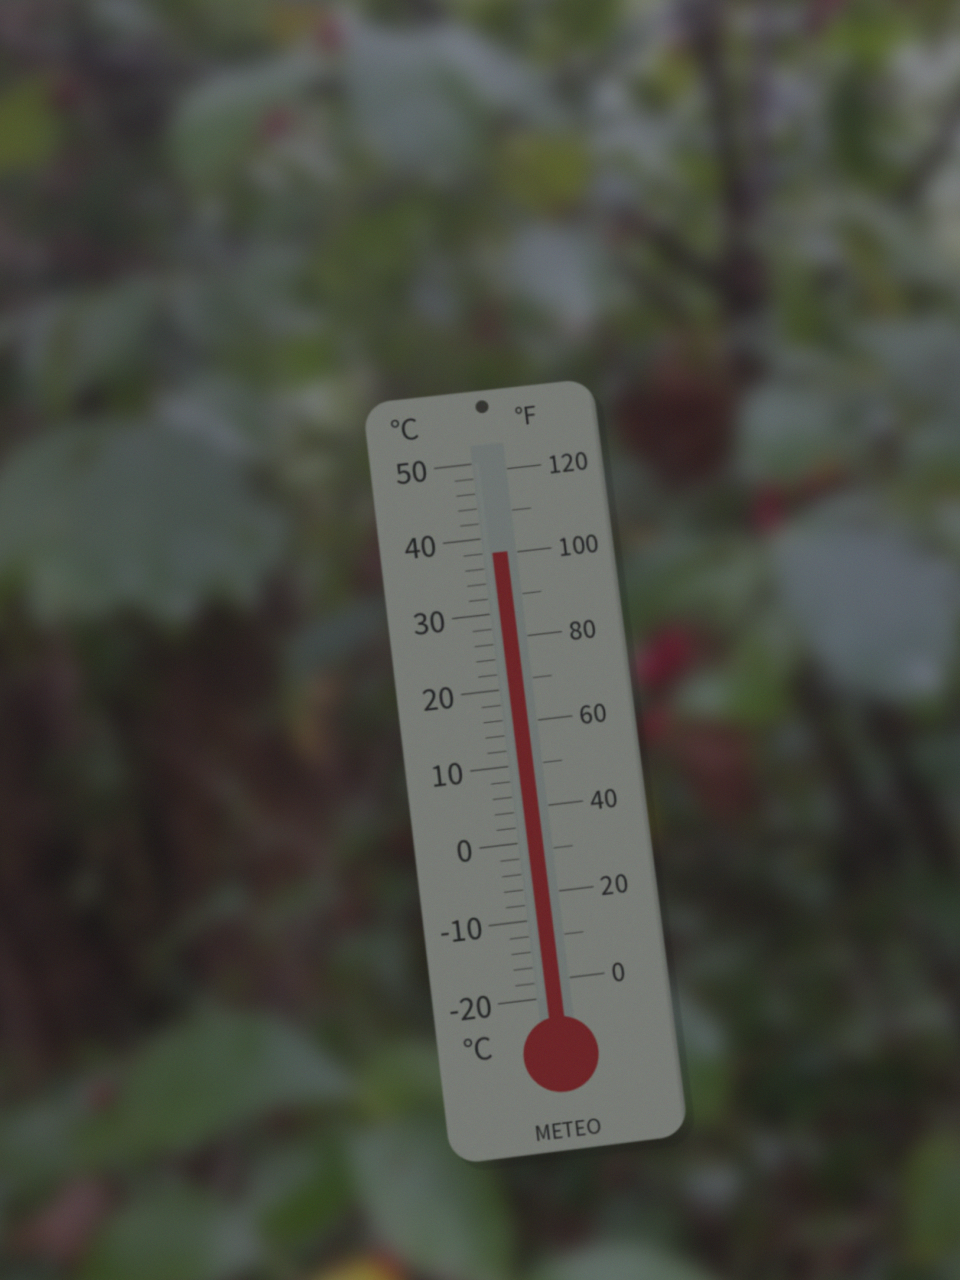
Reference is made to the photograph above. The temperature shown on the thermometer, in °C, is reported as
38 °C
